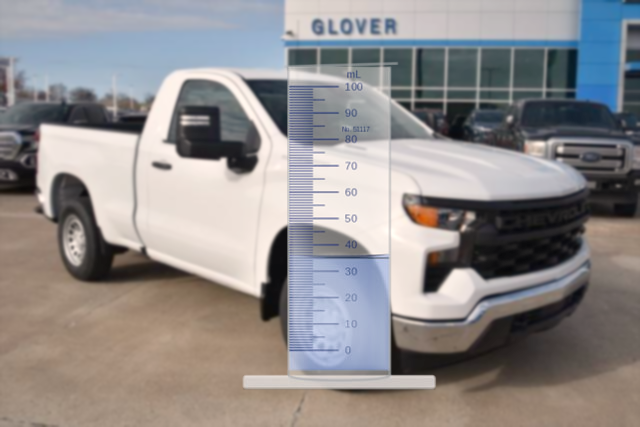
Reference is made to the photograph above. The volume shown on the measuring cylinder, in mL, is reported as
35 mL
